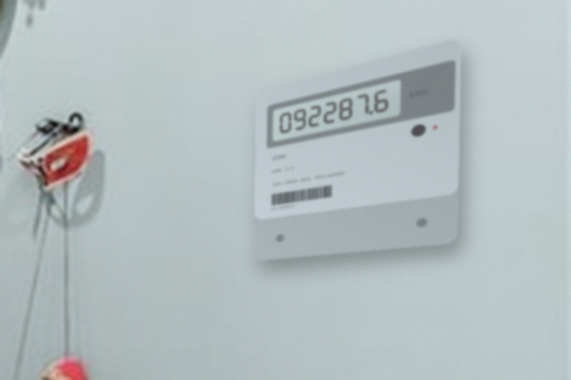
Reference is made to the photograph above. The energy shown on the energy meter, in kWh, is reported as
92287.6 kWh
